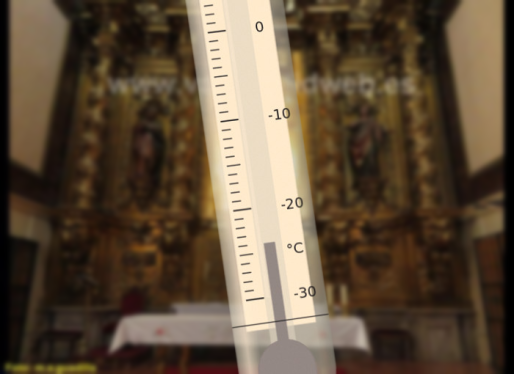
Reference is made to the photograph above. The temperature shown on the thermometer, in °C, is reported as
-24 °C
